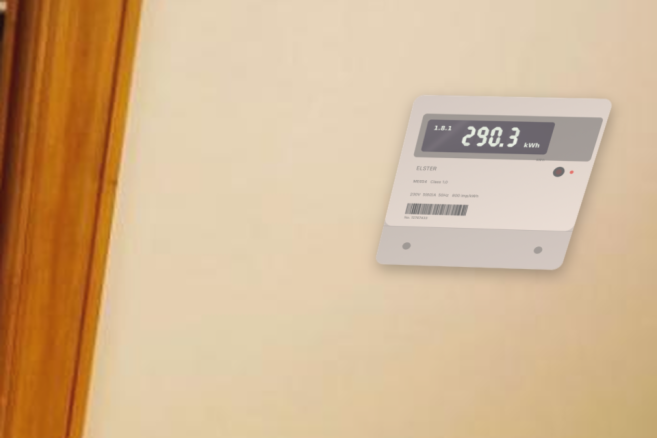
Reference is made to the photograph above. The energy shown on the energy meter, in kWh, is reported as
290.3 kWh
